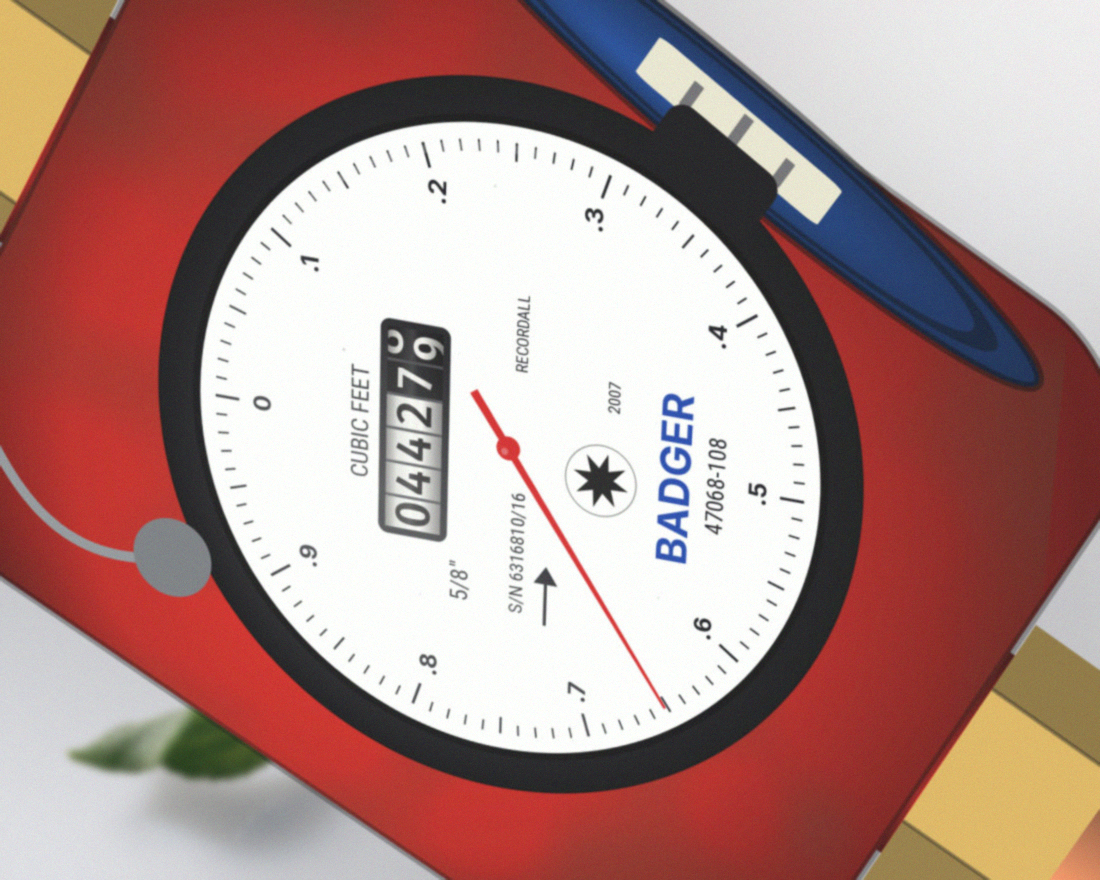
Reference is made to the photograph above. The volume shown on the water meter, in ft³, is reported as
44278.65 ft³
